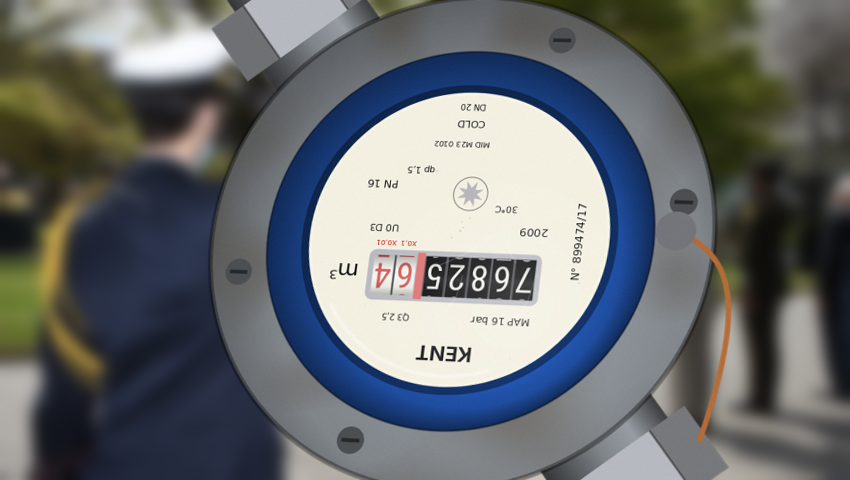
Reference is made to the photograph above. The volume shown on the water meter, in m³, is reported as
76825.64 m³
